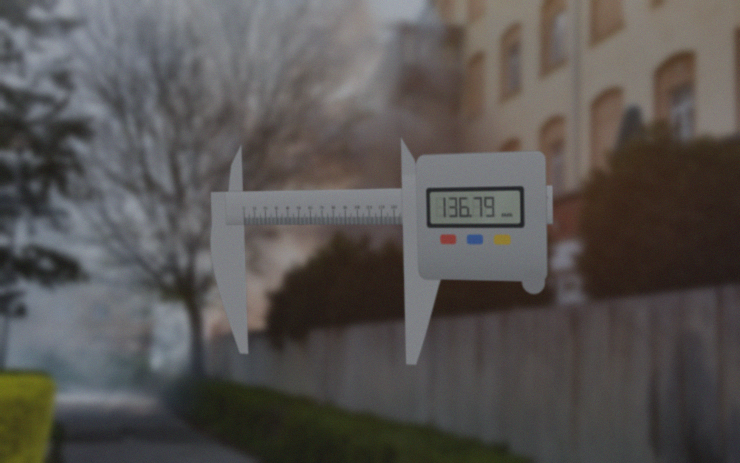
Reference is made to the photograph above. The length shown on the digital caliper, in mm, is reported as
136.79 mm
